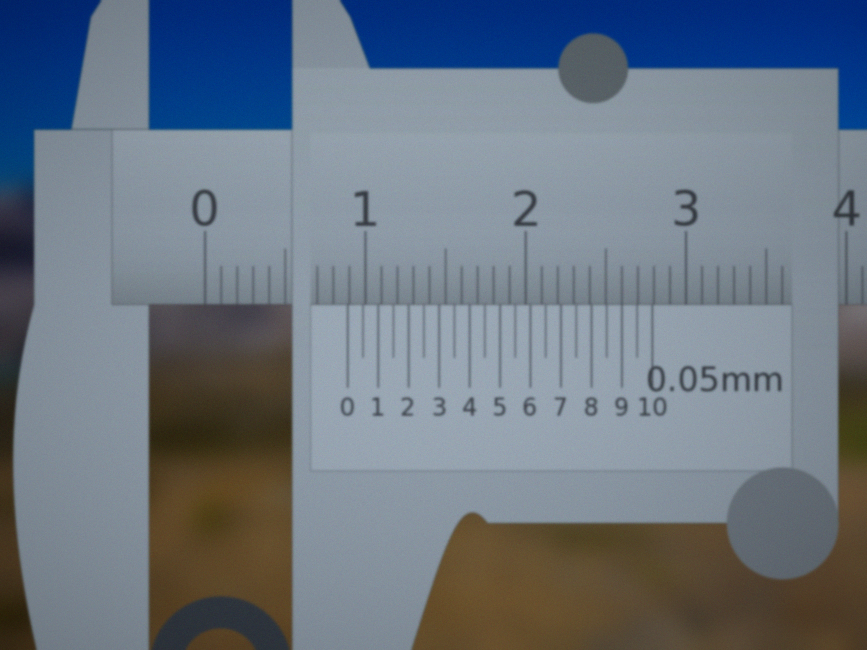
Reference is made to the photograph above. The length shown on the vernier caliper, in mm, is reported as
8.9 mm
